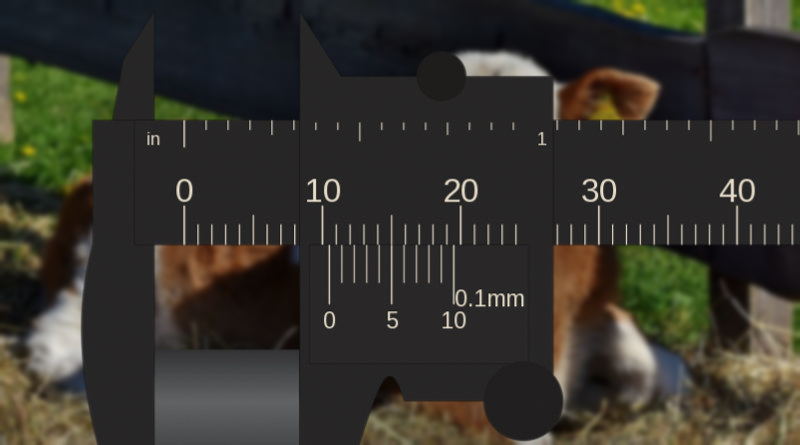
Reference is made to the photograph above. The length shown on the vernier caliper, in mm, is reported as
10.5 mm
